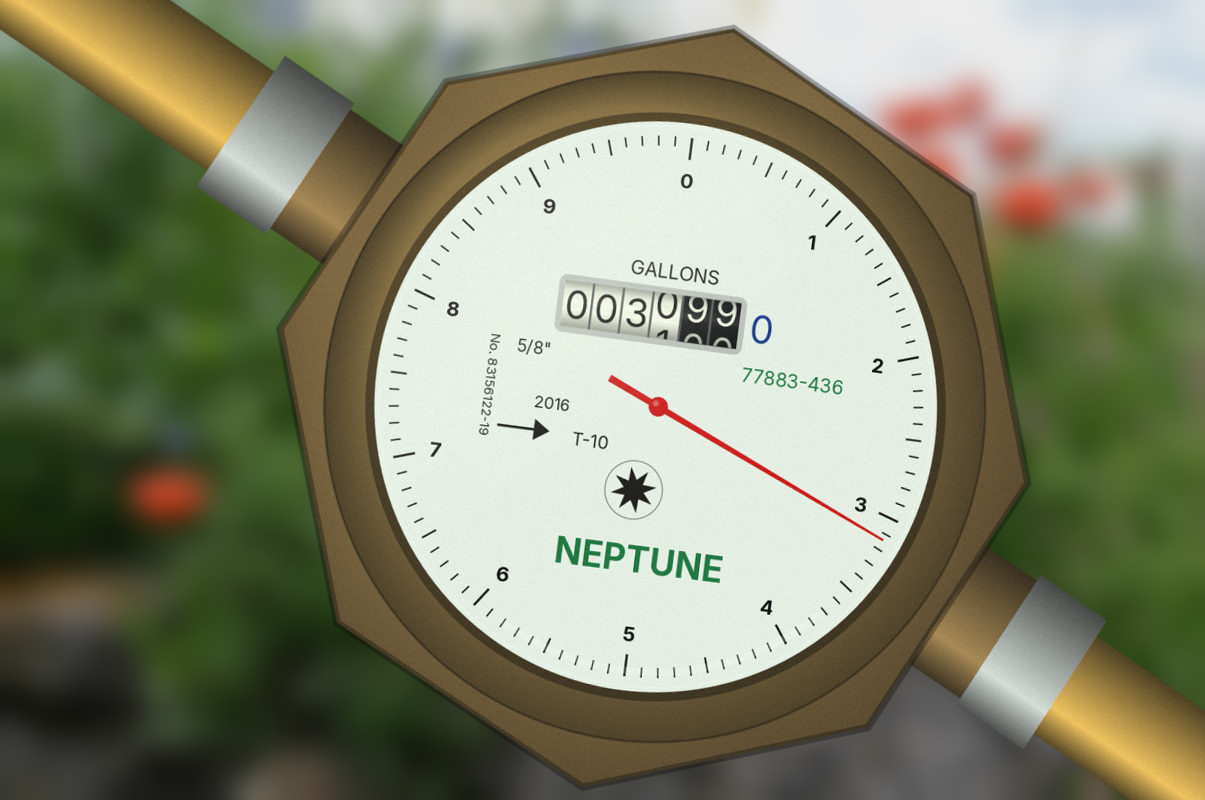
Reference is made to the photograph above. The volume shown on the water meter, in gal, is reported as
30993.1 gal
